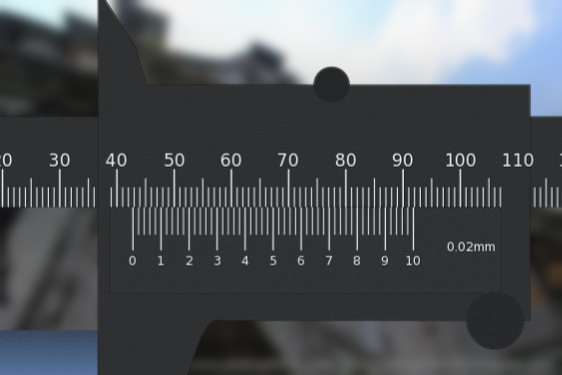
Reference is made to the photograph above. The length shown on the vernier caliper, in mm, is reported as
42.8 mm
